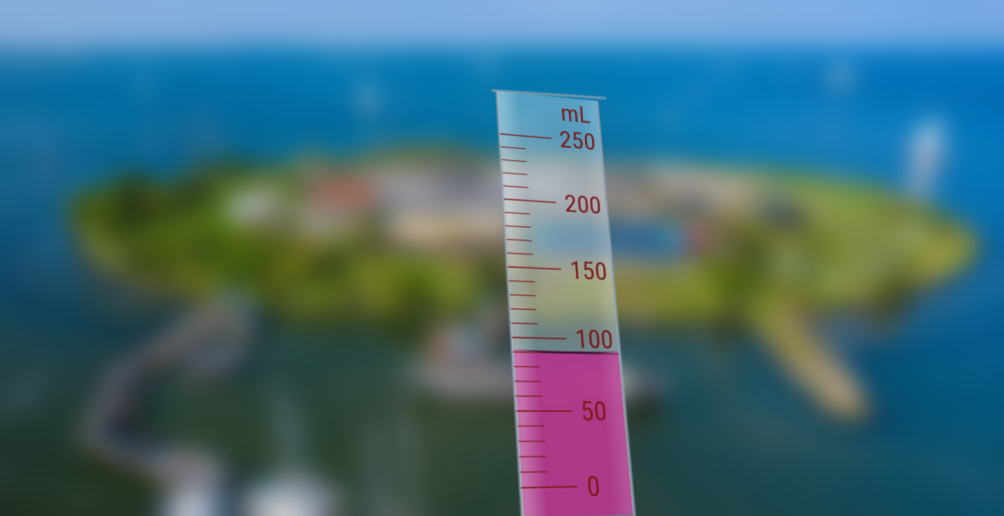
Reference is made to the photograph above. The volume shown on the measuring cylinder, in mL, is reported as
90 mL
